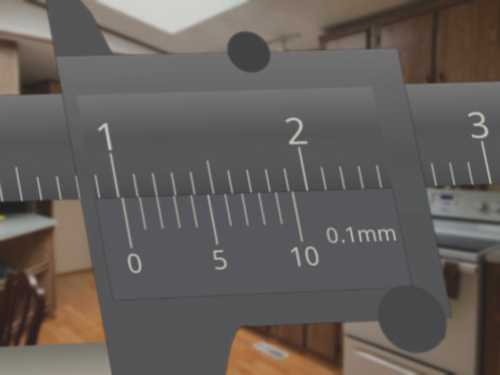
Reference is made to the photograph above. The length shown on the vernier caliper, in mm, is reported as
10.2 mm
